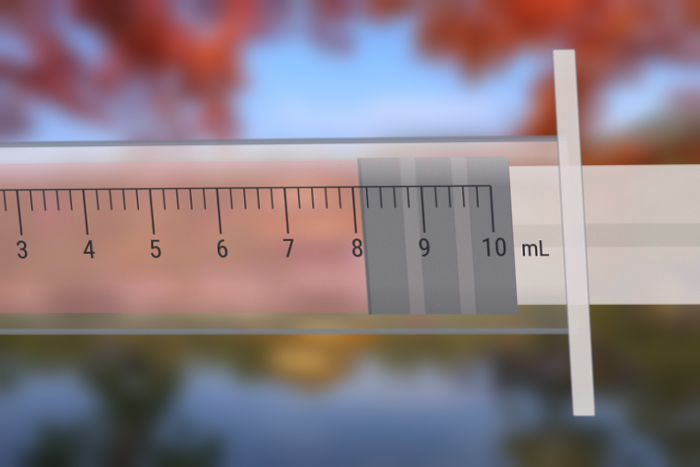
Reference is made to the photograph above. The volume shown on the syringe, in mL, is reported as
8.1 mL
